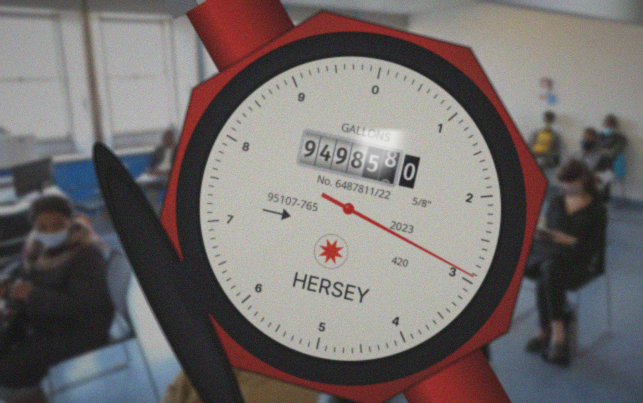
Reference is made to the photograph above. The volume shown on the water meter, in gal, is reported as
9498582.9 gal
